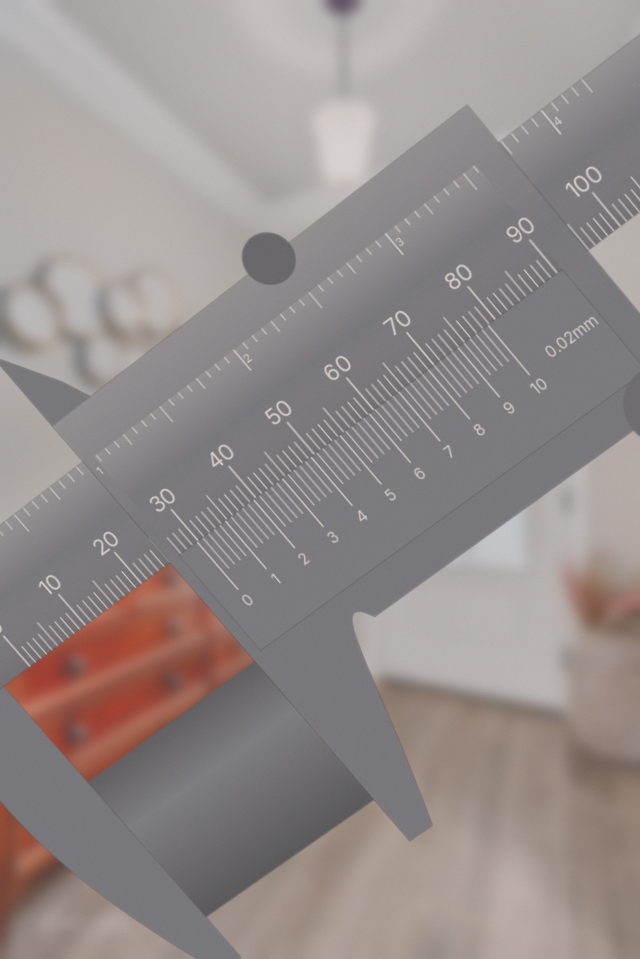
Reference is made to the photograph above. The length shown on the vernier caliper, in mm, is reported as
29.8 mm
